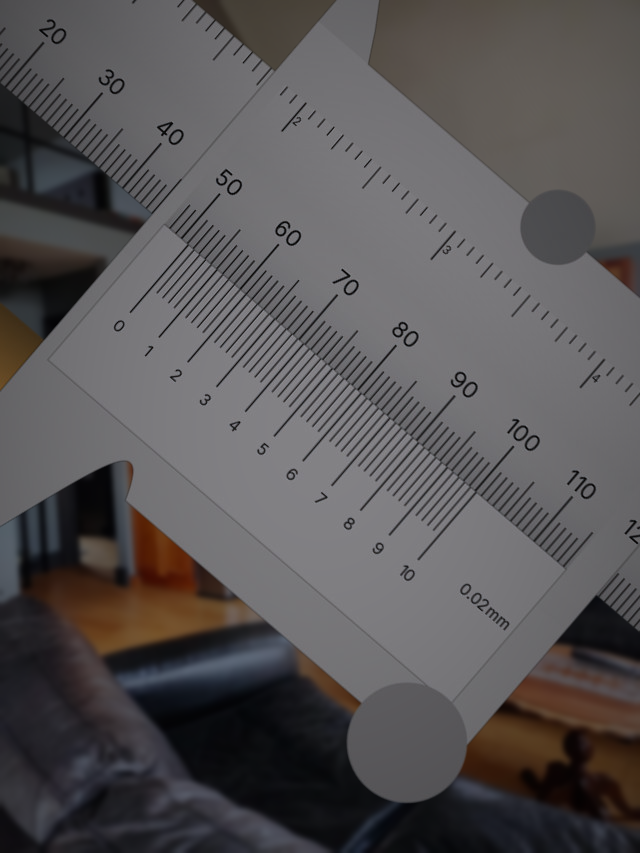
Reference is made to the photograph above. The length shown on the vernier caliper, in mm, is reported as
51.2 mm
